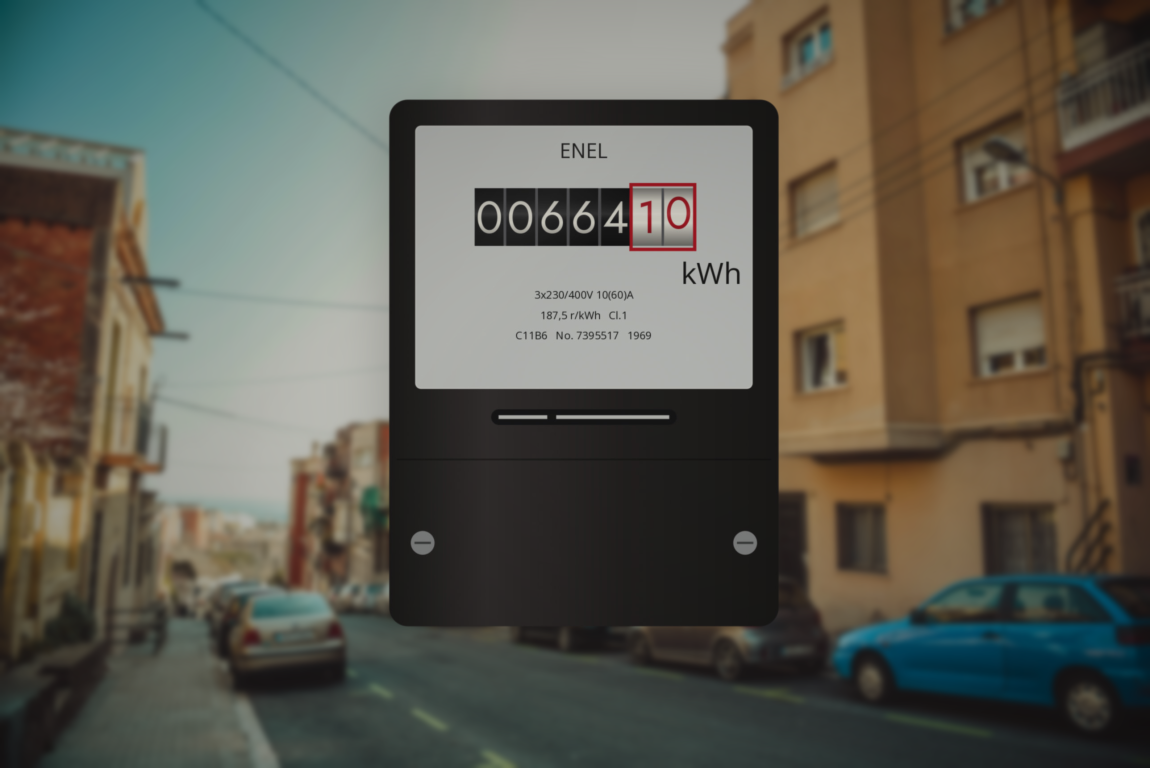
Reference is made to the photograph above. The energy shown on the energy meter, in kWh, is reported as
664.10 kWh
